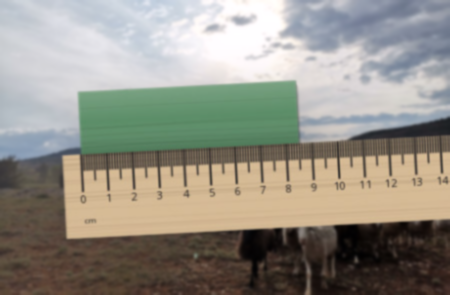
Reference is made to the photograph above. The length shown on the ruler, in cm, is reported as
8.5 cm
